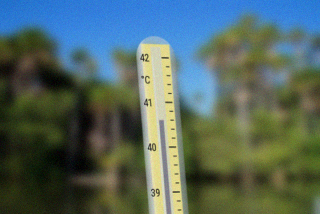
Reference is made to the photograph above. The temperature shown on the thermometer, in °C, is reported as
40.6 °C
